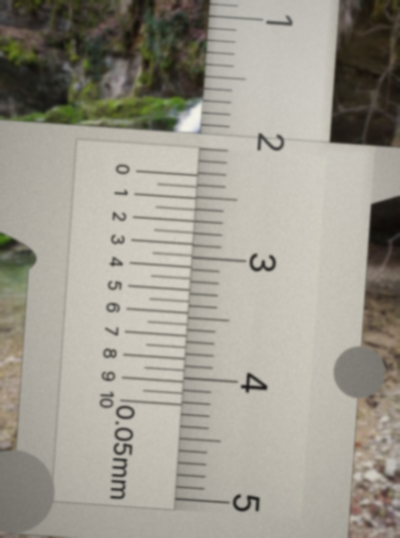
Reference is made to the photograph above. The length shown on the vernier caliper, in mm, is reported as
23.2 mm
